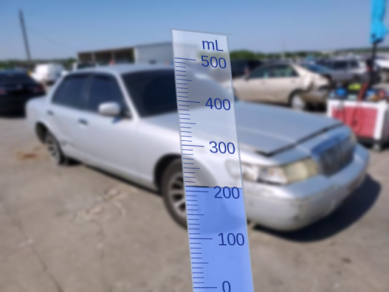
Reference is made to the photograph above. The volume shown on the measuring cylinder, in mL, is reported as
210 mL
